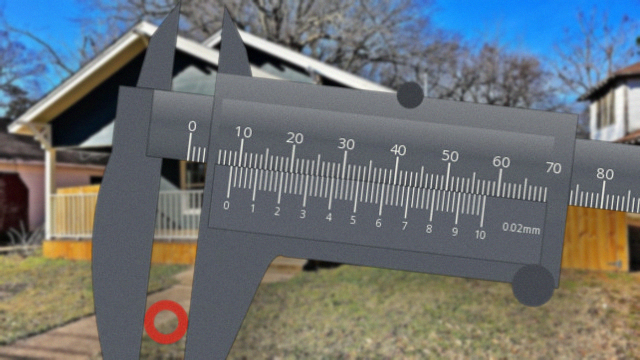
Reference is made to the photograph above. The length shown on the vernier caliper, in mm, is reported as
8.5 mm
